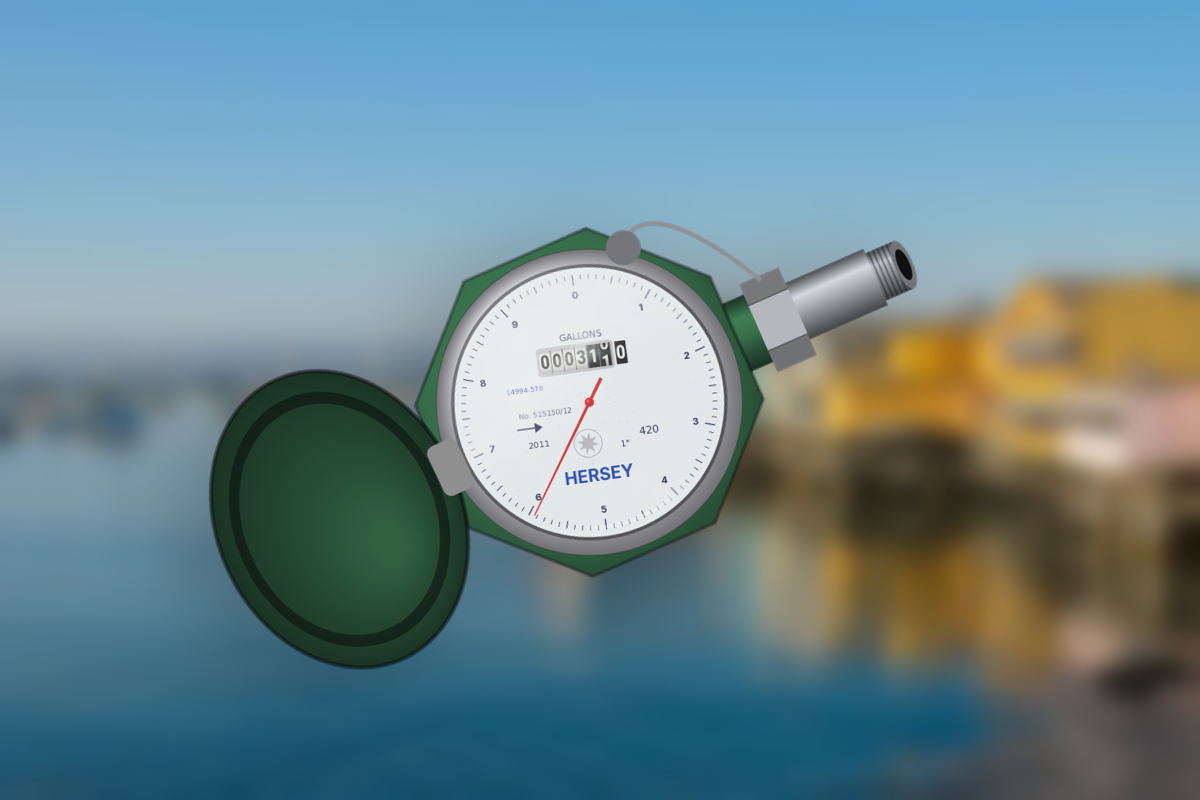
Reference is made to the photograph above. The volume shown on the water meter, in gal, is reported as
3105.9 gal
